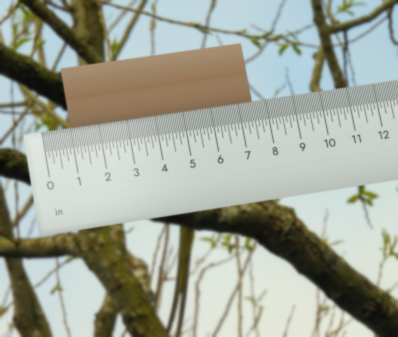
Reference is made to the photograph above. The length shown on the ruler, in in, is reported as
6.5 in
